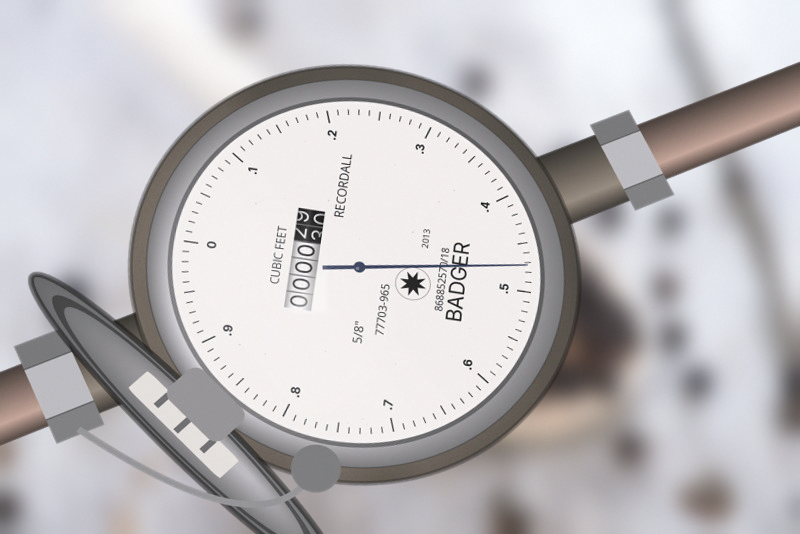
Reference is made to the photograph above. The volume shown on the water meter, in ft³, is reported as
29.47 ft³
